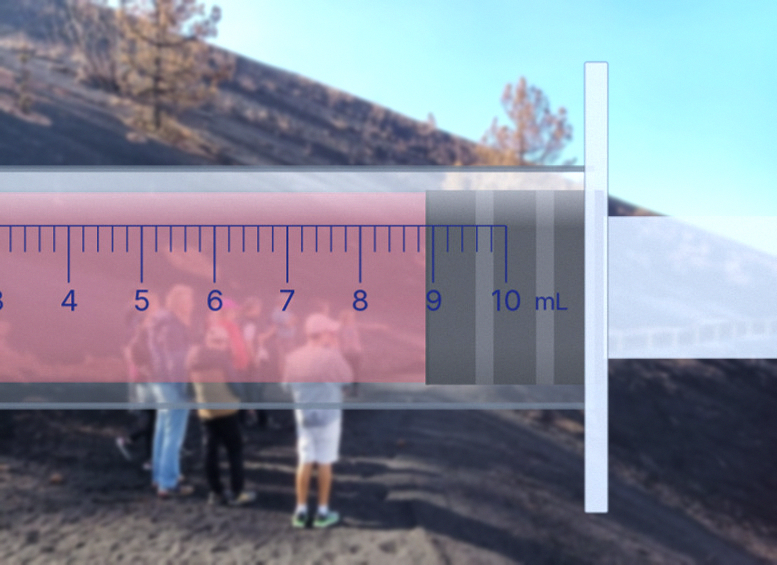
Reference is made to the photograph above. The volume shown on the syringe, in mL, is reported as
8.9 mL
